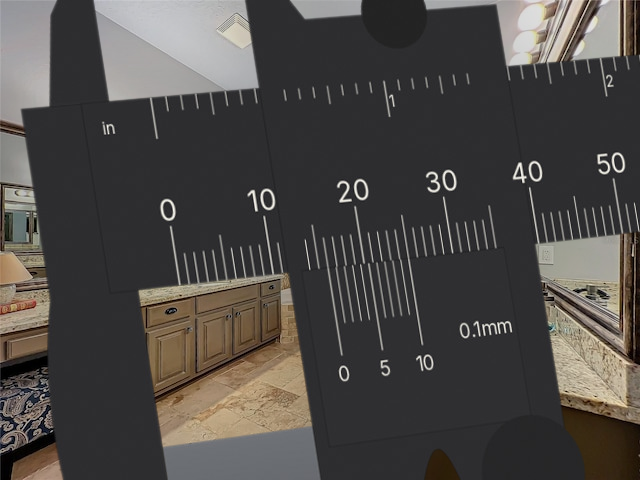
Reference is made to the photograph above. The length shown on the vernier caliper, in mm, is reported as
16.0 mm
